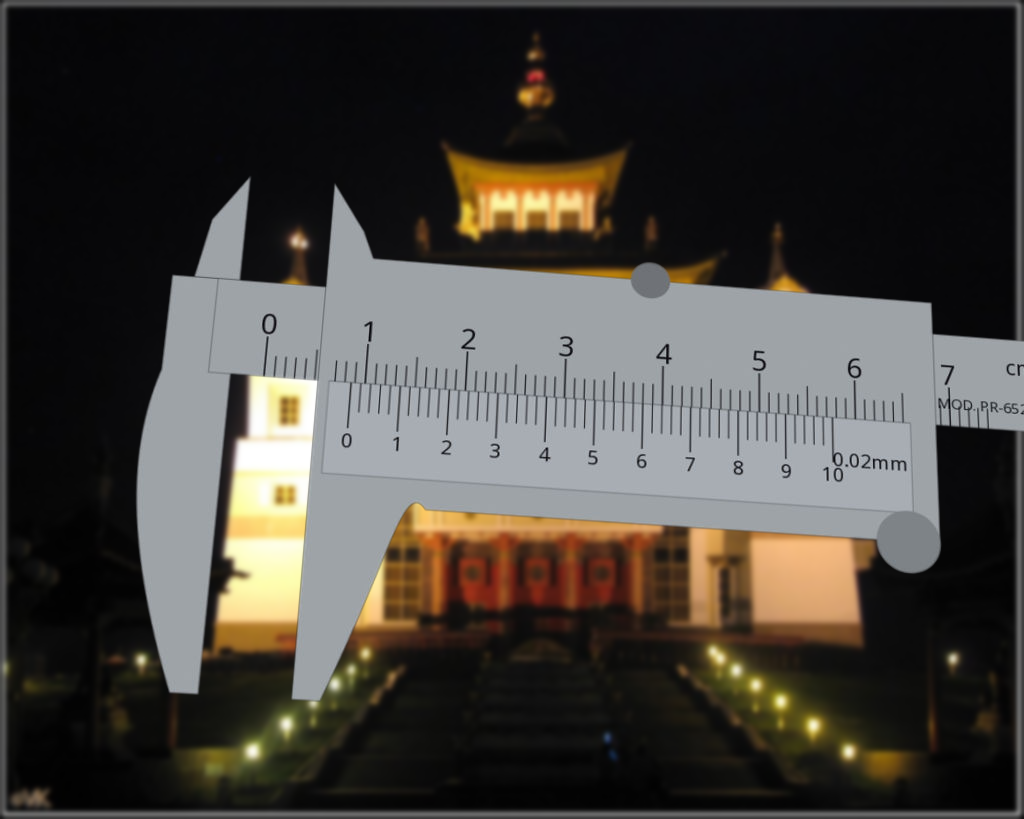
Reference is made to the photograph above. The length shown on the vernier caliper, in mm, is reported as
8.6 mm
